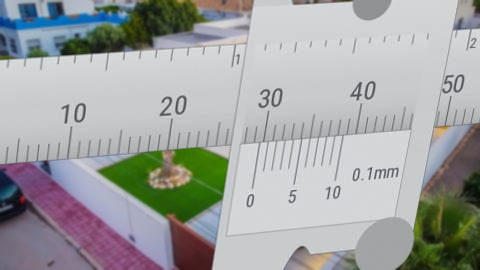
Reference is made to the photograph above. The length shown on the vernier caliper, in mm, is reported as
29.6 mm
